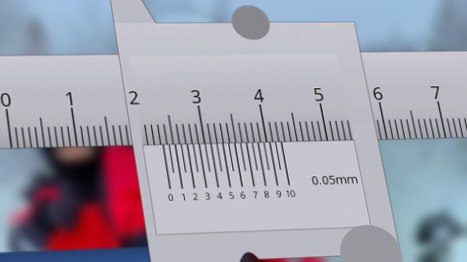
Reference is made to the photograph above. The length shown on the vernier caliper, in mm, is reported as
23.4 mm
